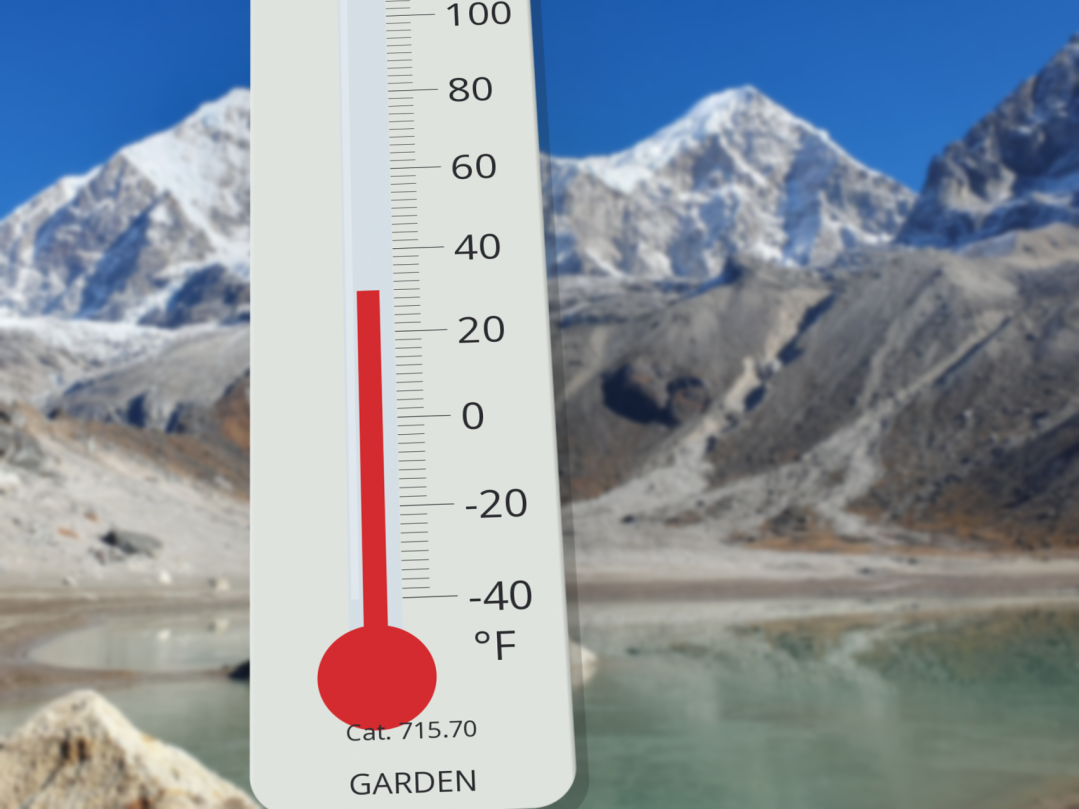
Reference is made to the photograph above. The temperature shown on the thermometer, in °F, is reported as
30 °F
